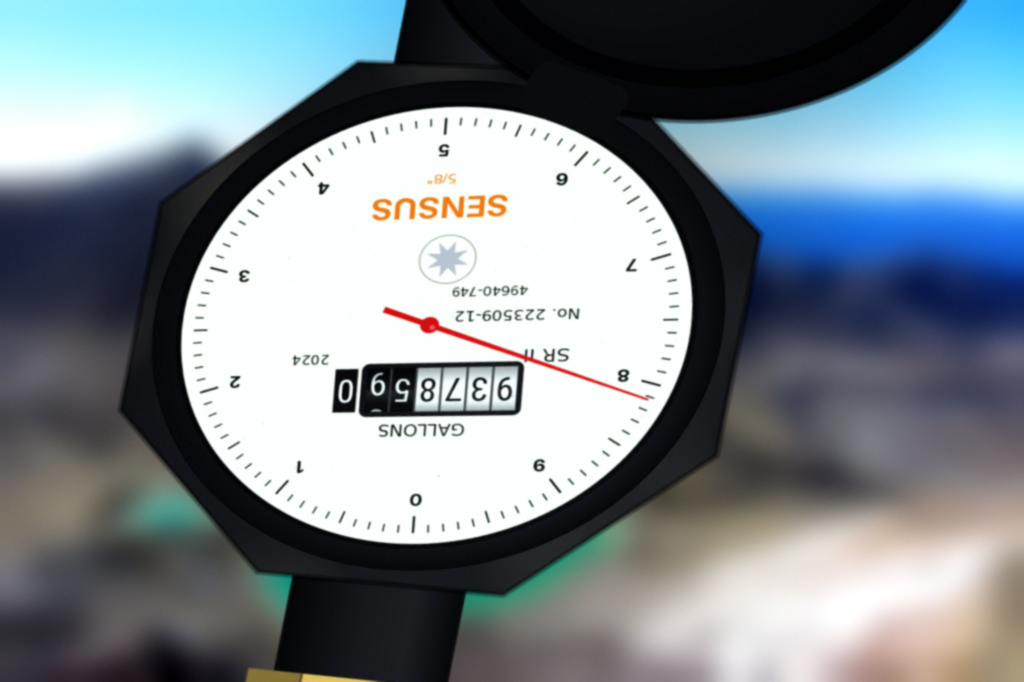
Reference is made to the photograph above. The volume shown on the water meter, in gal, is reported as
9378588.1 gal
